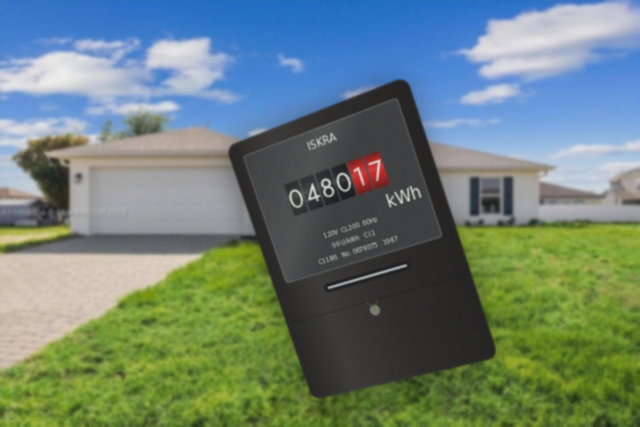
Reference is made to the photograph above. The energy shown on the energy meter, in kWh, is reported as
480.17 kWh
